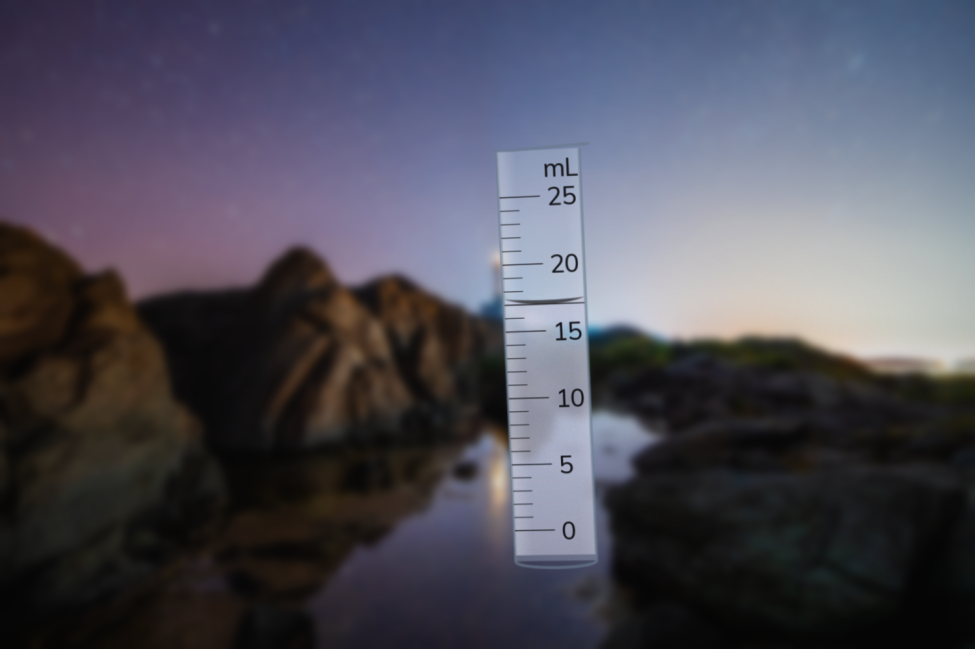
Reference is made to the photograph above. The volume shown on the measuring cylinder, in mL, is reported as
17 mL
